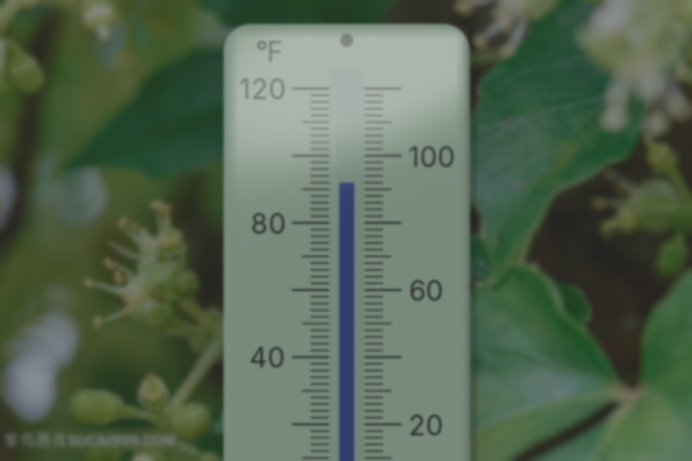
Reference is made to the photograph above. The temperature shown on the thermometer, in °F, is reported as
92 °F
